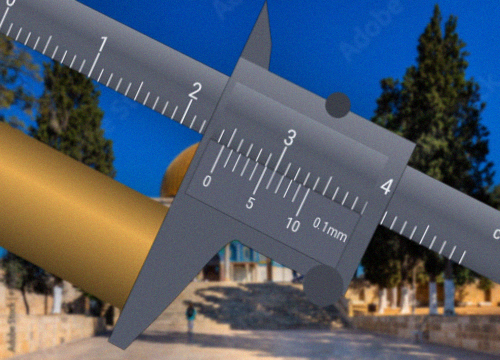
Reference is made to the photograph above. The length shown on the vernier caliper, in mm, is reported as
24.6 mm
